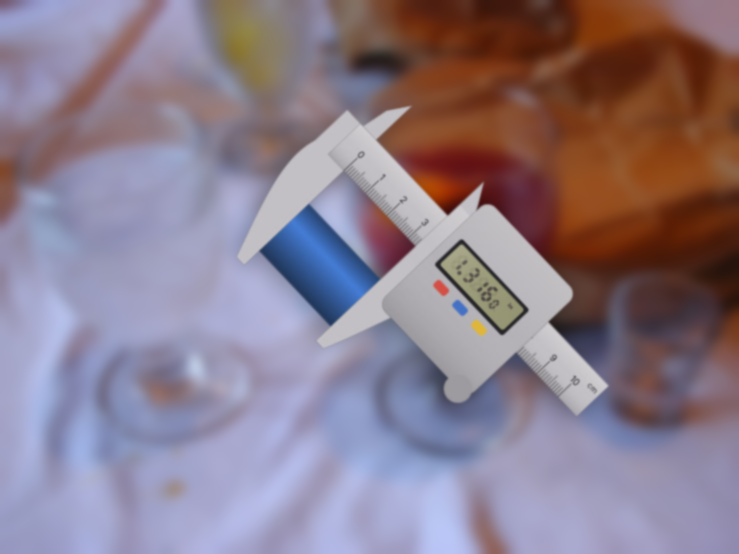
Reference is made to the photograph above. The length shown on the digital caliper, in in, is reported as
1.3160 in
